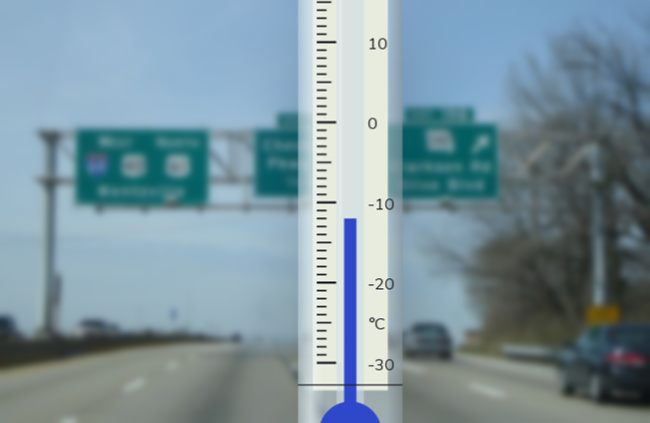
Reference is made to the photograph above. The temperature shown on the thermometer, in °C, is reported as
-12 °C
